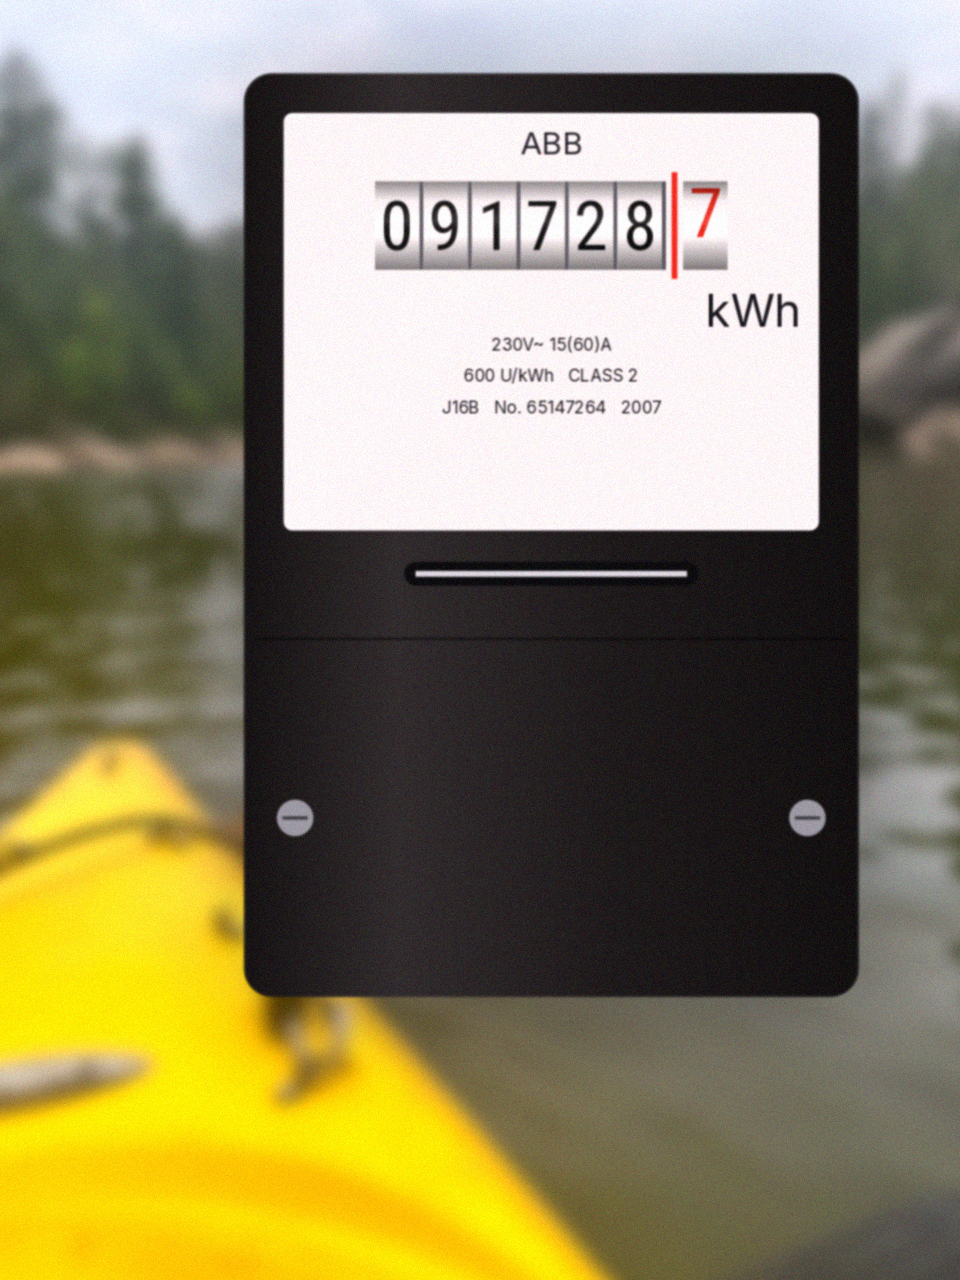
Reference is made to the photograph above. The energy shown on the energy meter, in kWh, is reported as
91728.7 kWh
